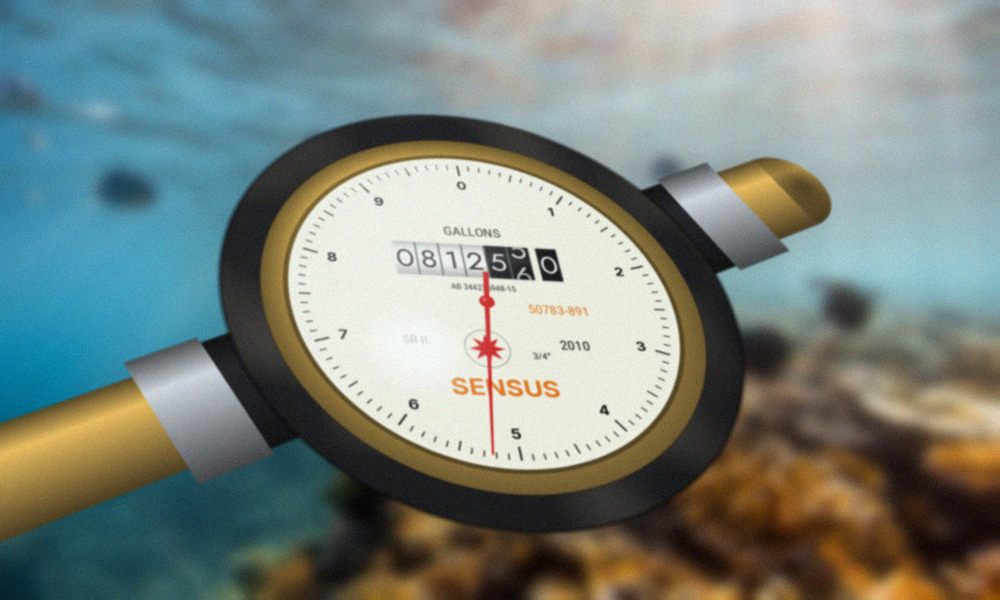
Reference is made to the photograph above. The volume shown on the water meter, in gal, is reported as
812555.2 gal
